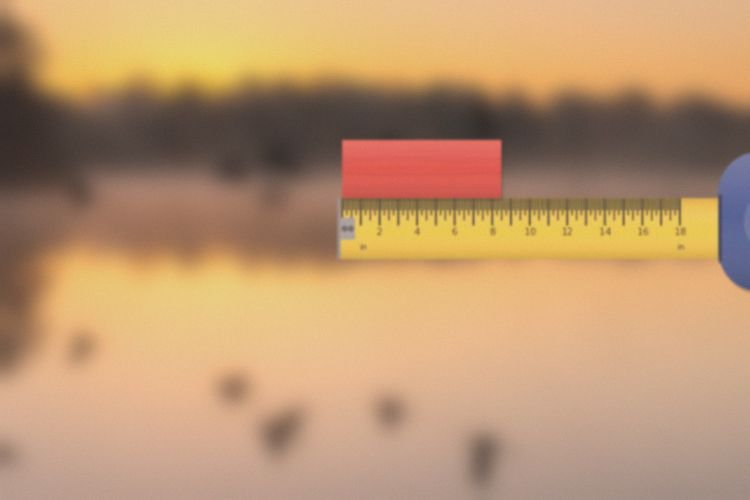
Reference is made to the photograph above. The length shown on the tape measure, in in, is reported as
8.5 in
